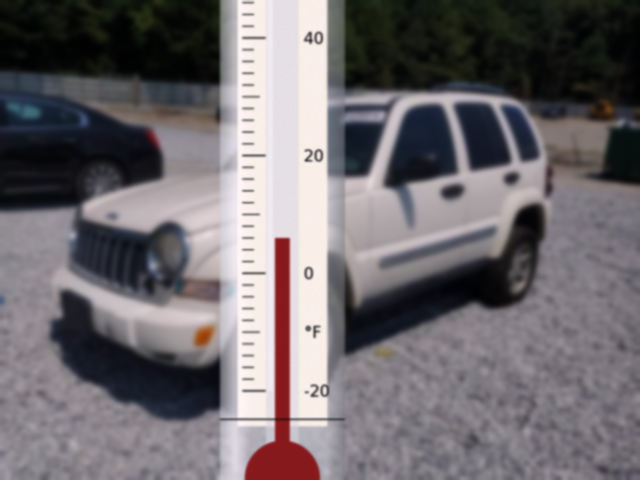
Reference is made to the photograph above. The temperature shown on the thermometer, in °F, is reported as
6 °F
